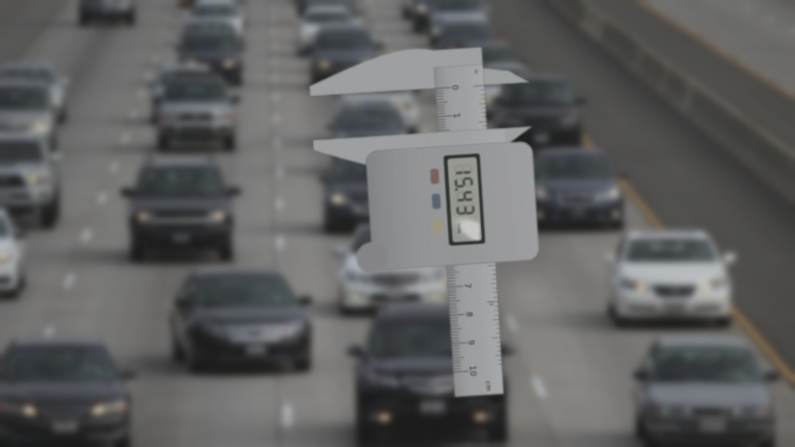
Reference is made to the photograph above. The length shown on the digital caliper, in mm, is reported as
15.43 mm
